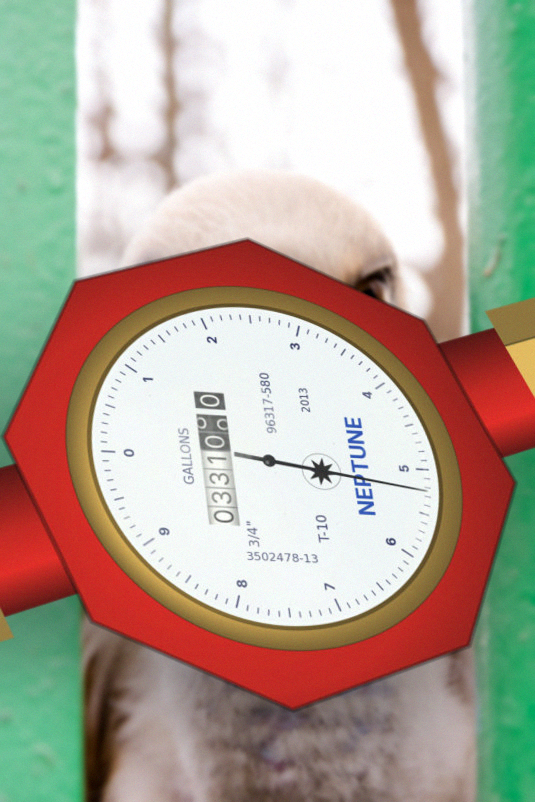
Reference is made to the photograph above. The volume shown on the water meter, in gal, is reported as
331085.2 gal
